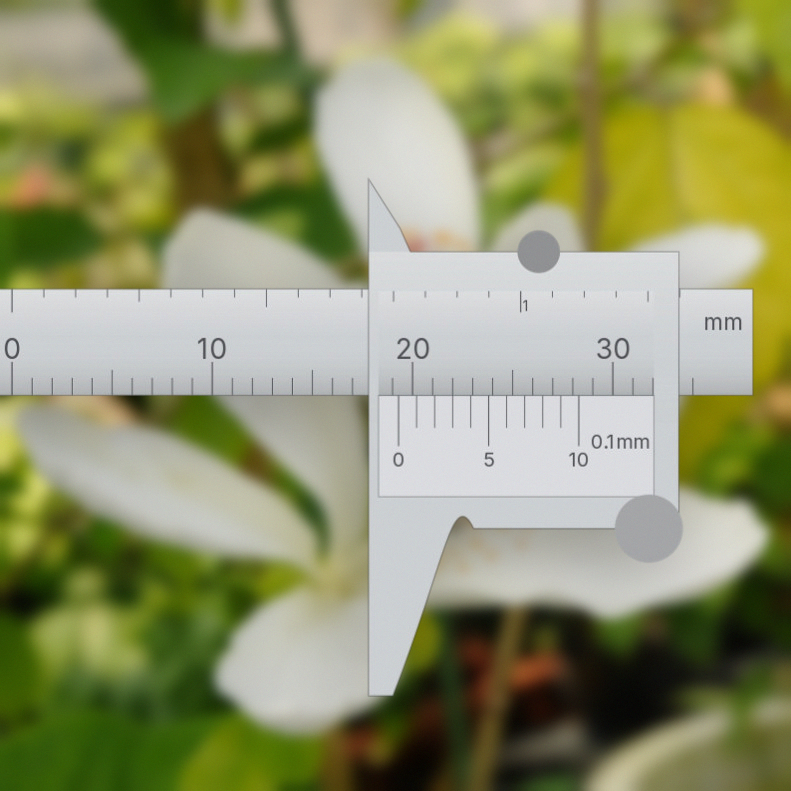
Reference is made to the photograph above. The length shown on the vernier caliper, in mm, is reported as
19.3 mm
